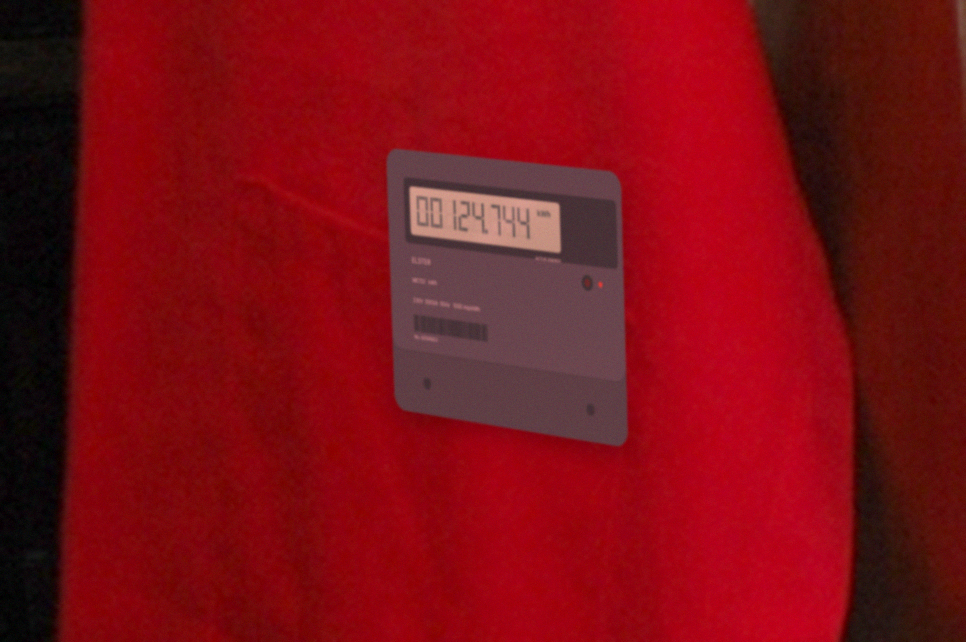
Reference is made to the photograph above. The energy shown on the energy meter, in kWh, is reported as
124.744 kWh
